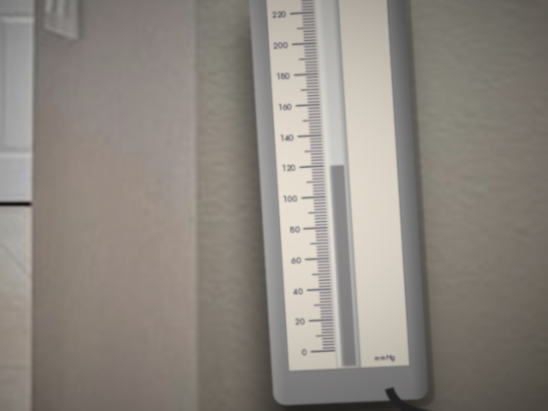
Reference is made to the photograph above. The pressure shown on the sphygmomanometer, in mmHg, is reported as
120 mmHg
